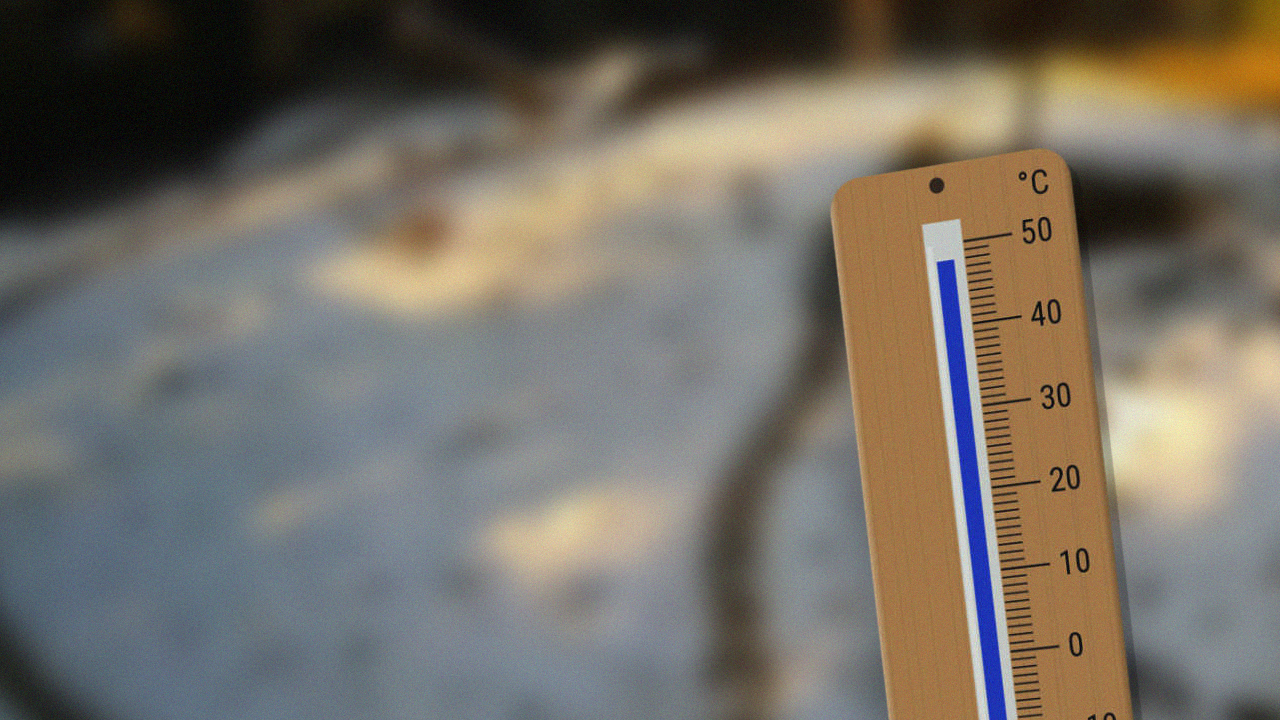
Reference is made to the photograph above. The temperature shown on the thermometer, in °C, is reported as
48 °C
